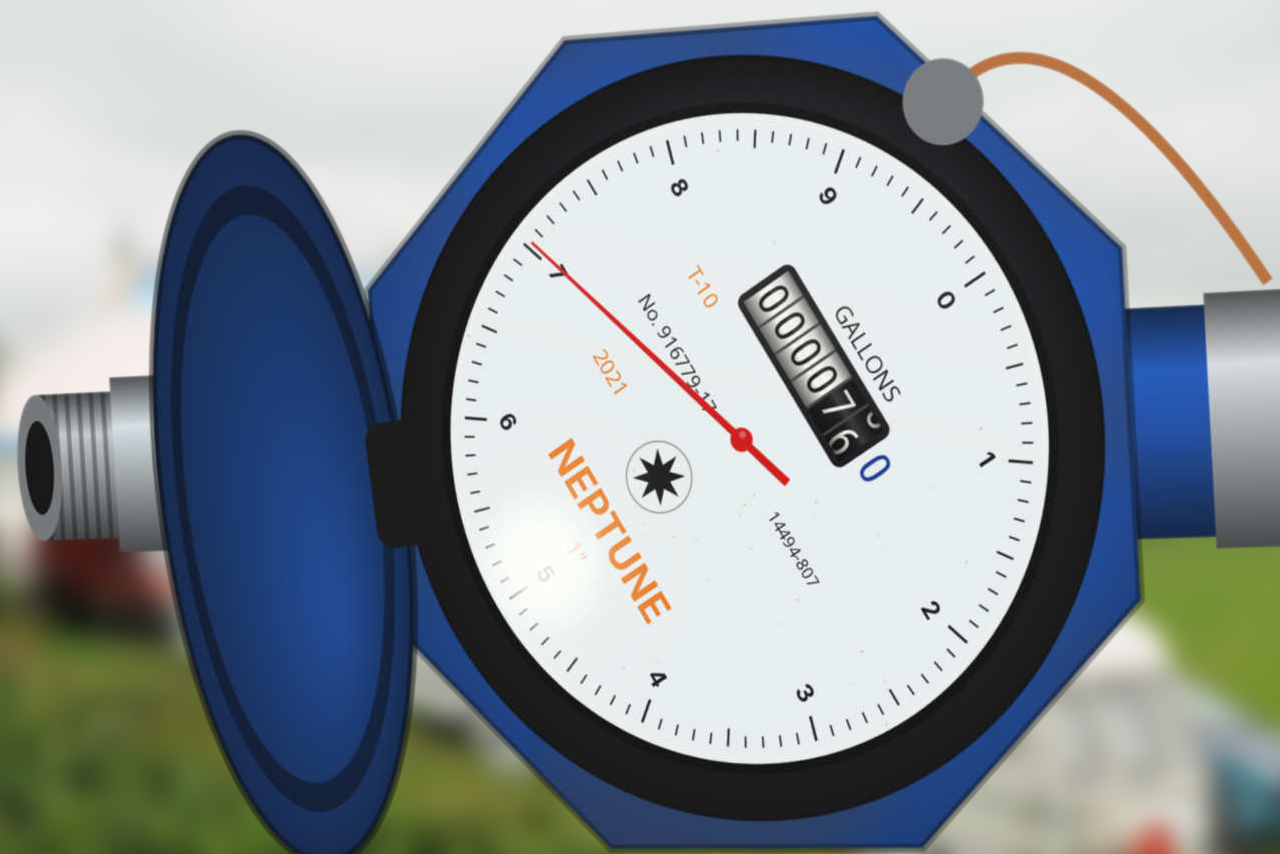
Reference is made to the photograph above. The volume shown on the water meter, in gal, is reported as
757.0 gal
